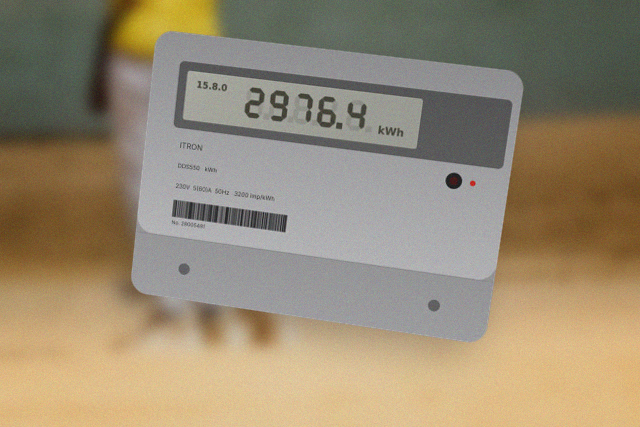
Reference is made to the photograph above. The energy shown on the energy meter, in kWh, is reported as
2976.4 kWh
